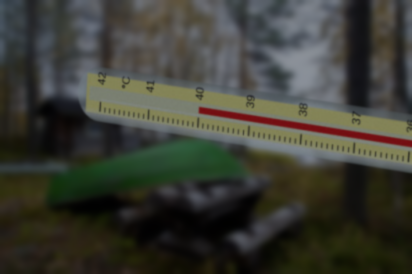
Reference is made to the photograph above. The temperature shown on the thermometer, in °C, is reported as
40 °C
